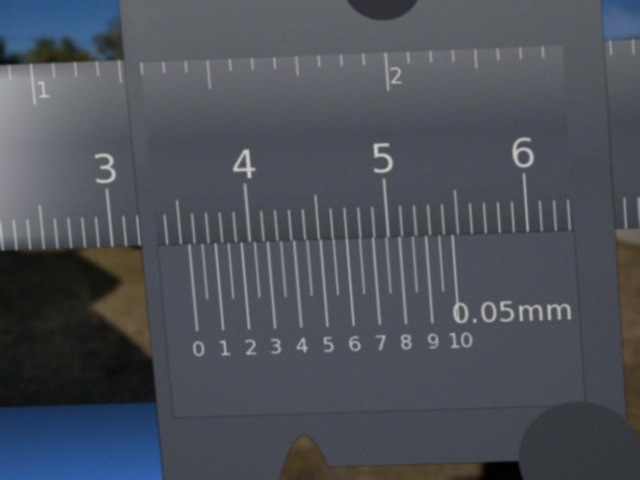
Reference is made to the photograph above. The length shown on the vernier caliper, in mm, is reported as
35.6 mm
